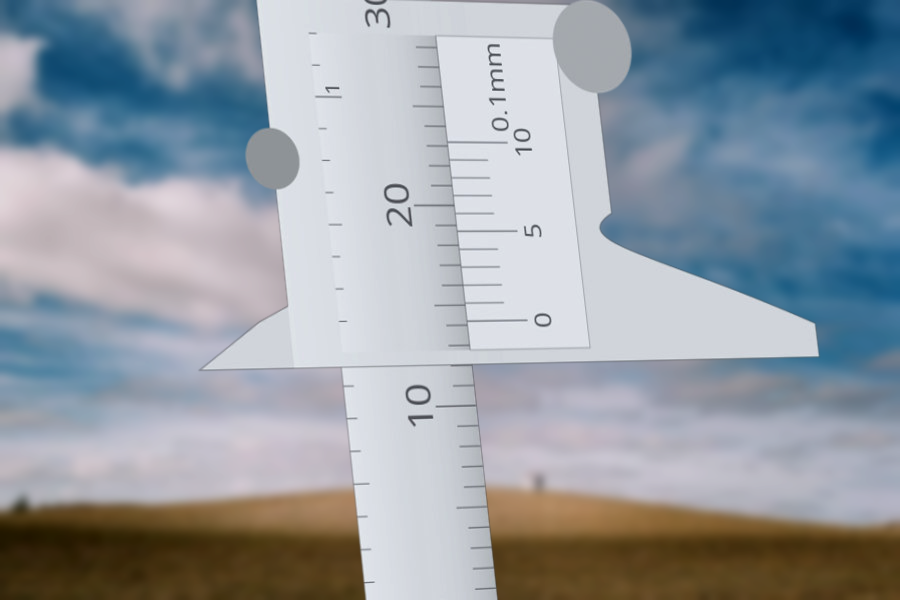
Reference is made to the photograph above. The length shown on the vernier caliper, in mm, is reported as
14.2 mm
